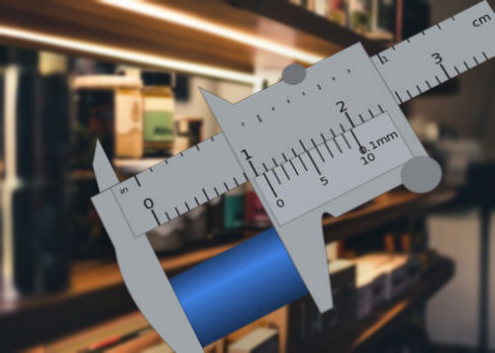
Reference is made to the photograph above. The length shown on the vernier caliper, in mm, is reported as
10.6 mm
